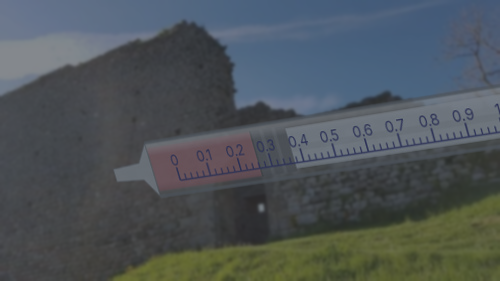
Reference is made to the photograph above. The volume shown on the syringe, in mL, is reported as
0.26 mL
